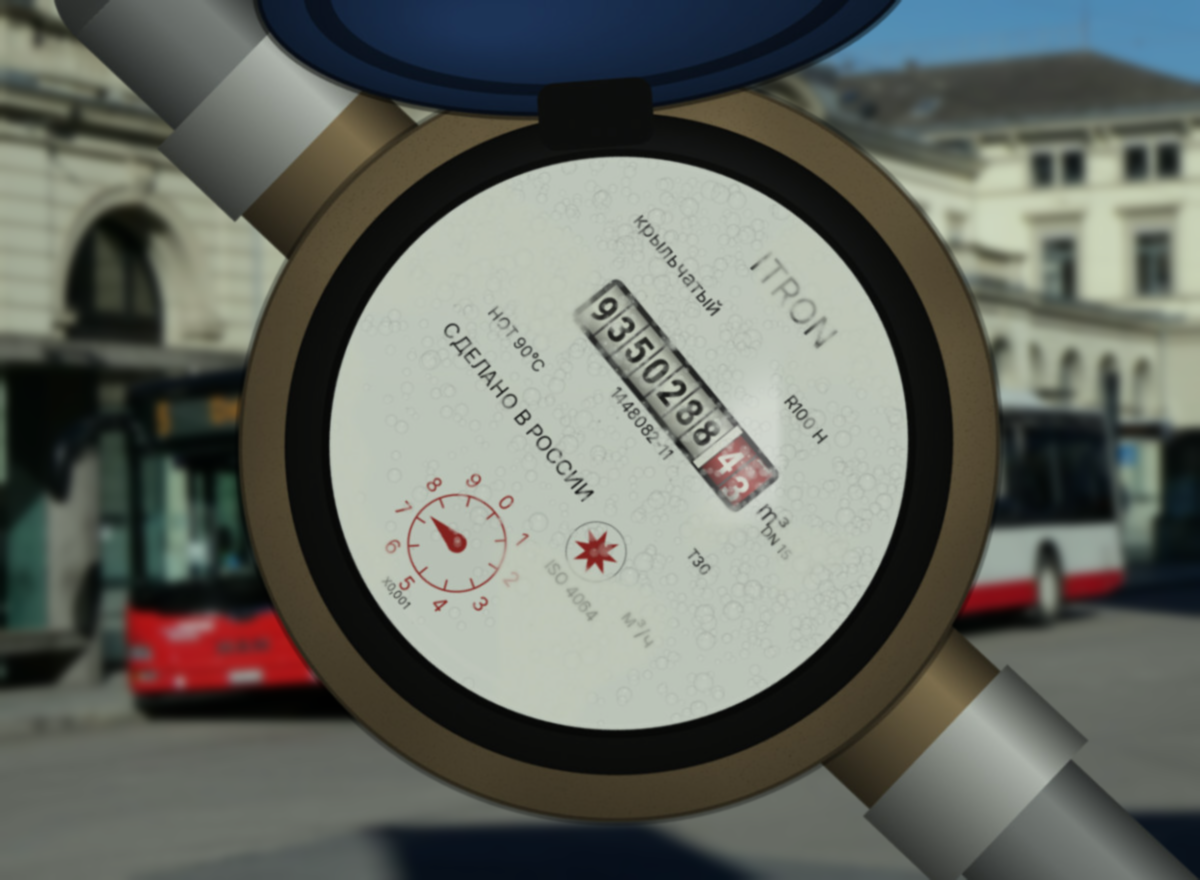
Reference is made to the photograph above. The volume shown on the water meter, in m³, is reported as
9350288.427 m³
